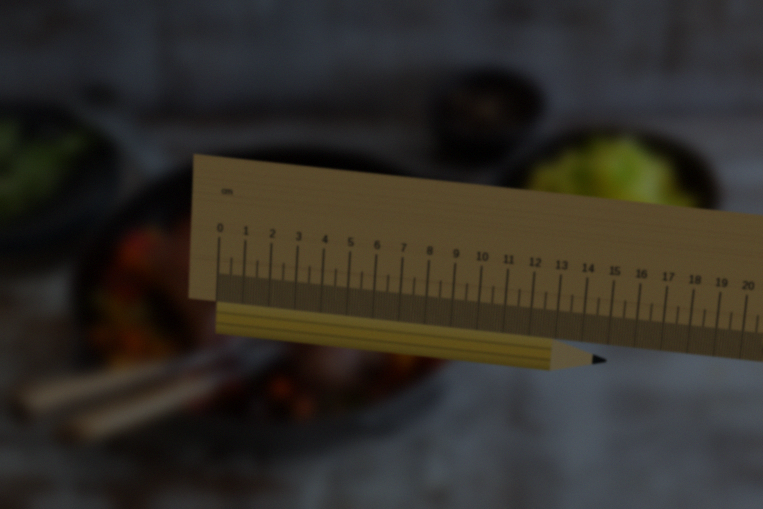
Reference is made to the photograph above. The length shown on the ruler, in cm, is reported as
15 cm
